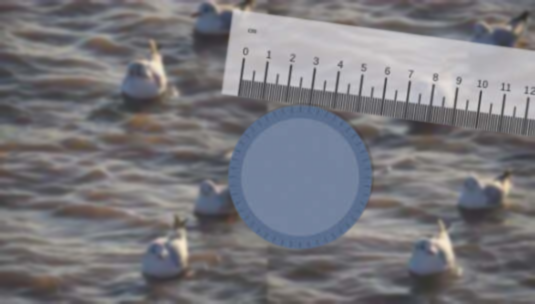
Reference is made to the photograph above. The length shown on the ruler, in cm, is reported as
6 cm
